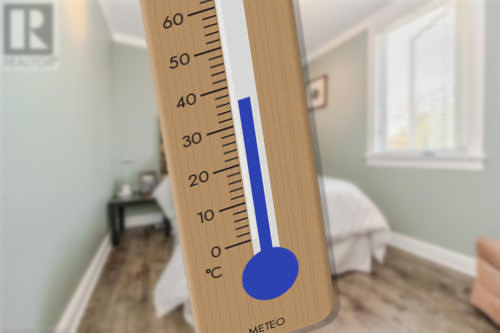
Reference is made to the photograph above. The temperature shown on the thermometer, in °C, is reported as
36 °C
